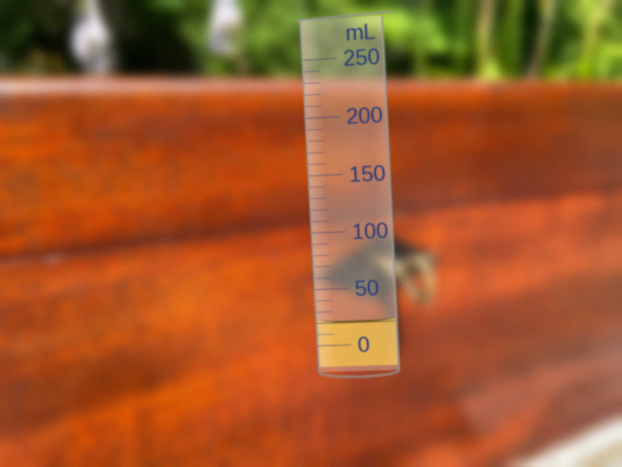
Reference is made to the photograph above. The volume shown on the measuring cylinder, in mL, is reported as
20 mL
